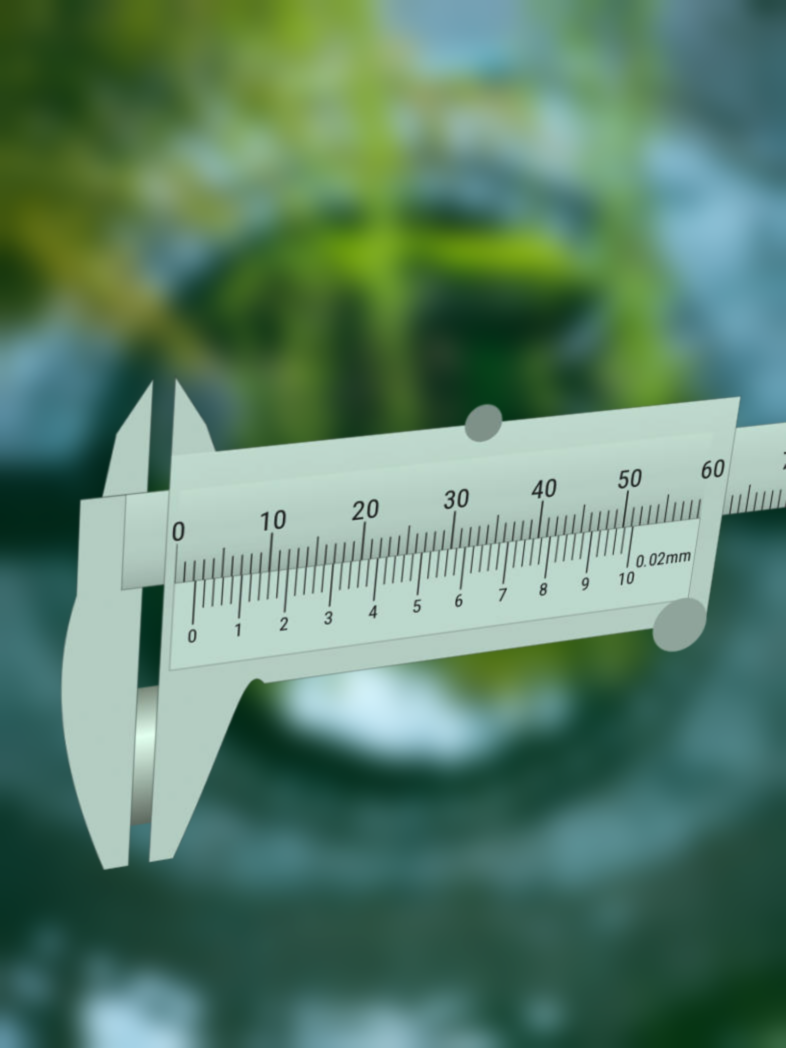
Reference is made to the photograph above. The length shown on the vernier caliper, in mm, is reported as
2.2 mm
